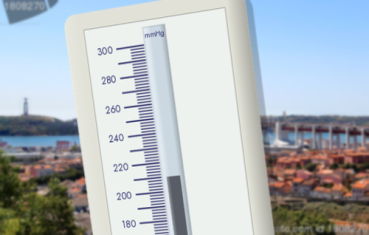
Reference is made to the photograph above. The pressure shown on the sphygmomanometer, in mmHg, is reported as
210 mmHg
